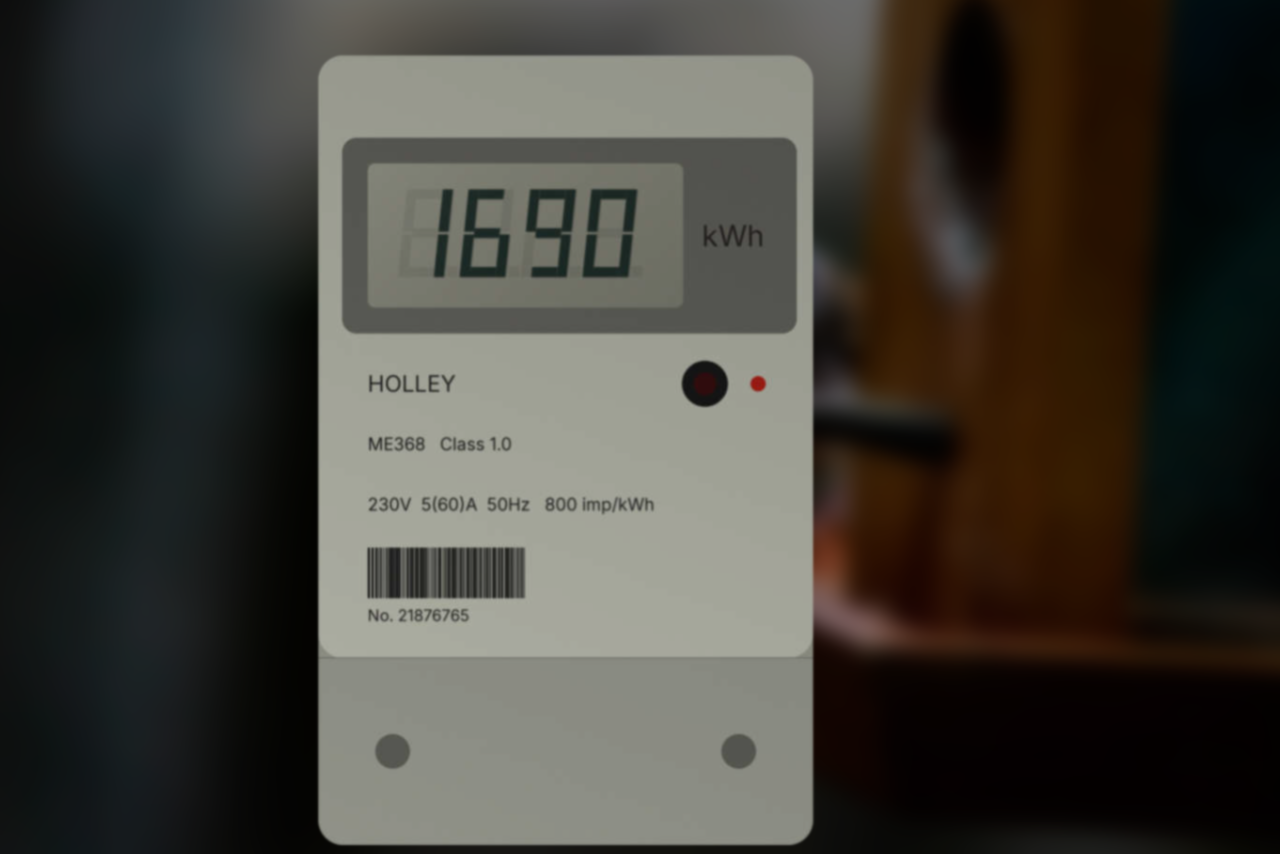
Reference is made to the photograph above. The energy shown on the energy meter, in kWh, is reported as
1690 kWh
